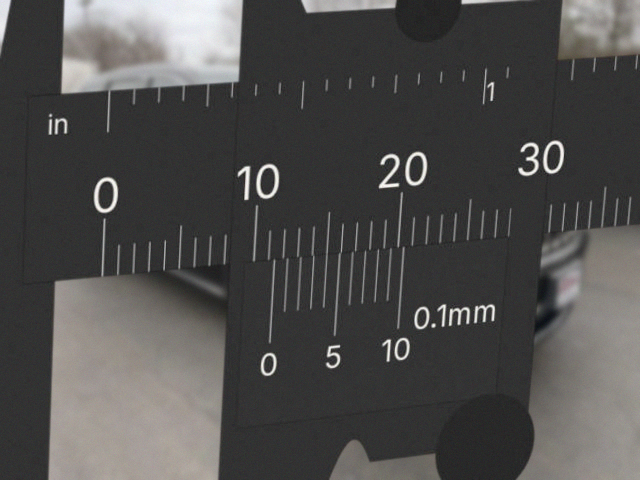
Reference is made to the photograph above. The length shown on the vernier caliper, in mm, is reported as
11.4 mm
